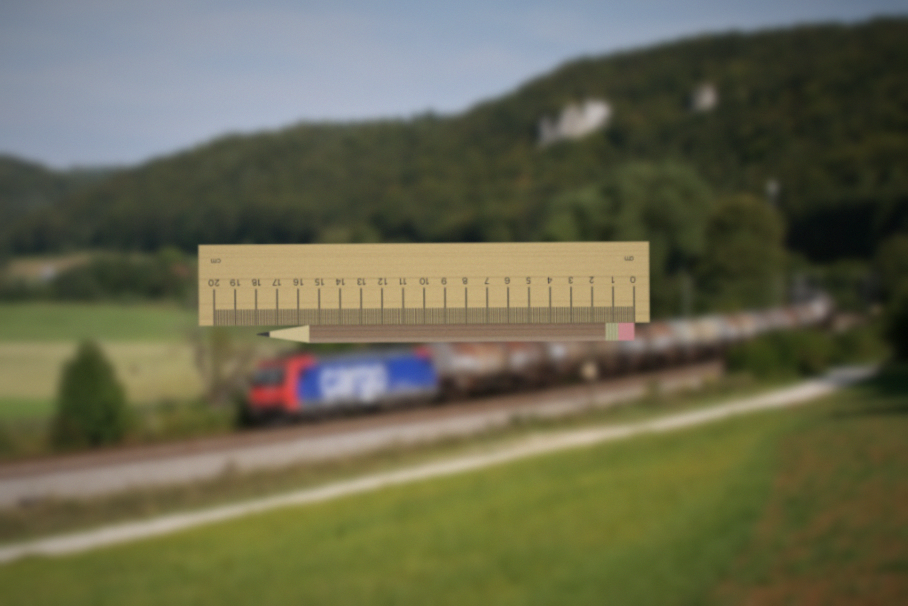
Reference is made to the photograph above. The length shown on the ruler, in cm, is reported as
18 cm
